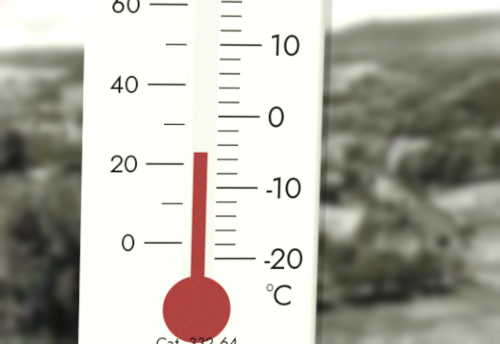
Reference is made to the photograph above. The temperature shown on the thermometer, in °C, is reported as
-5 °C
